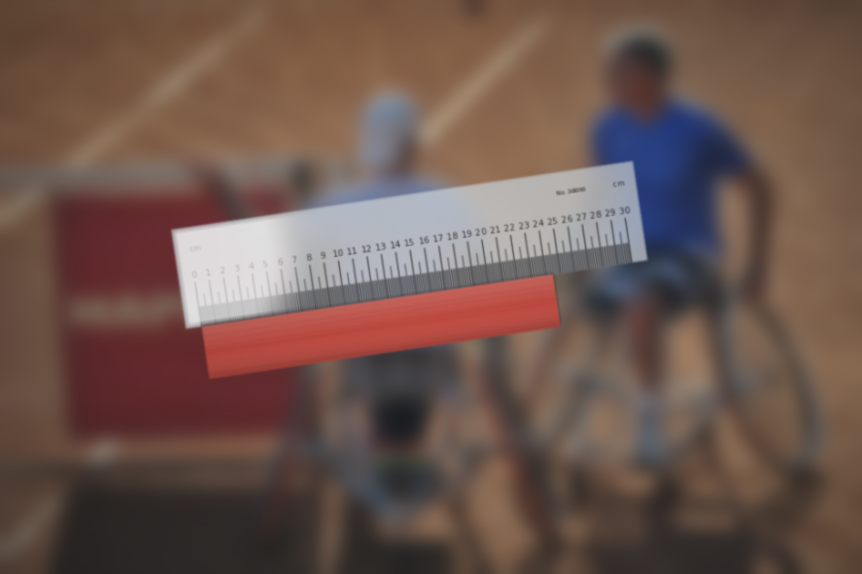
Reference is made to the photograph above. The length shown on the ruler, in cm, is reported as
24.5 cm
